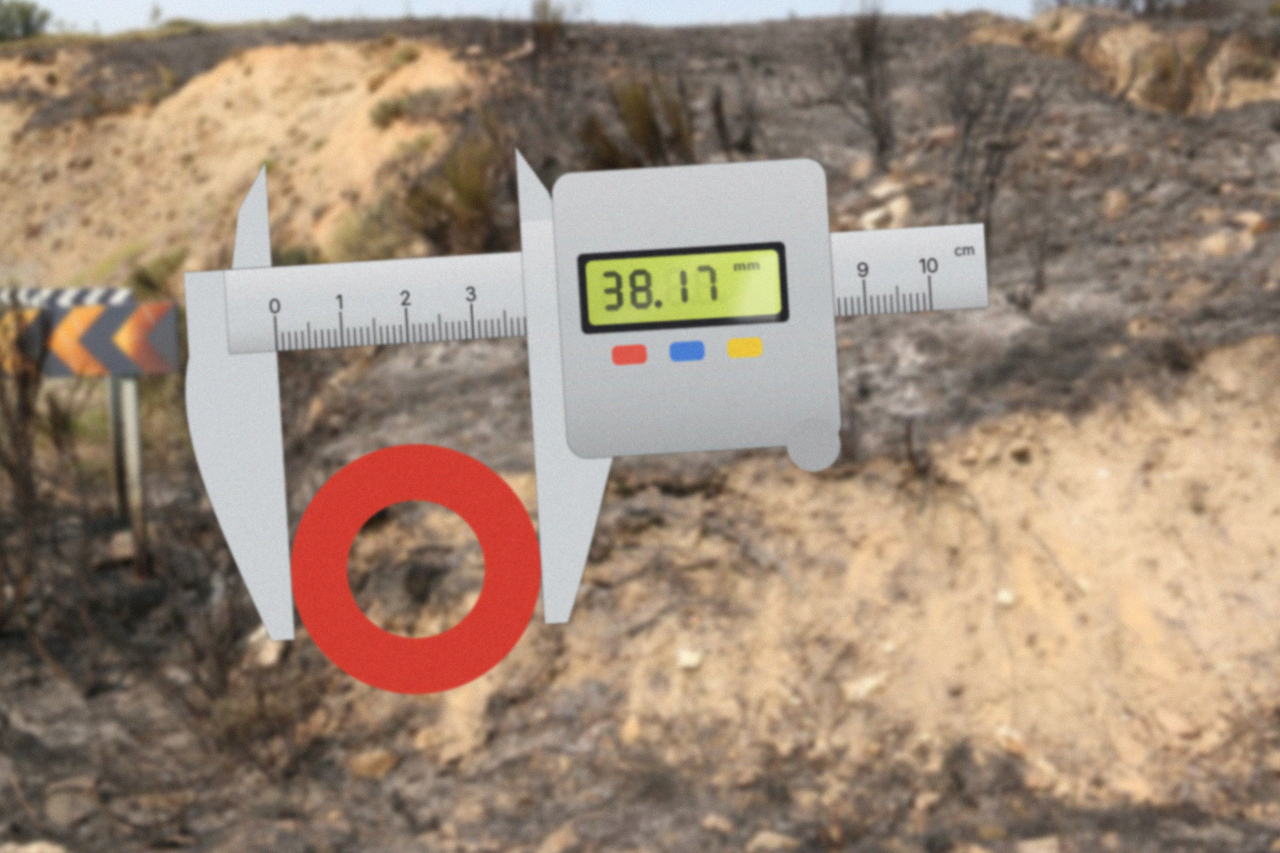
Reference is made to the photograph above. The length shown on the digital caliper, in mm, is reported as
38.17 mm
